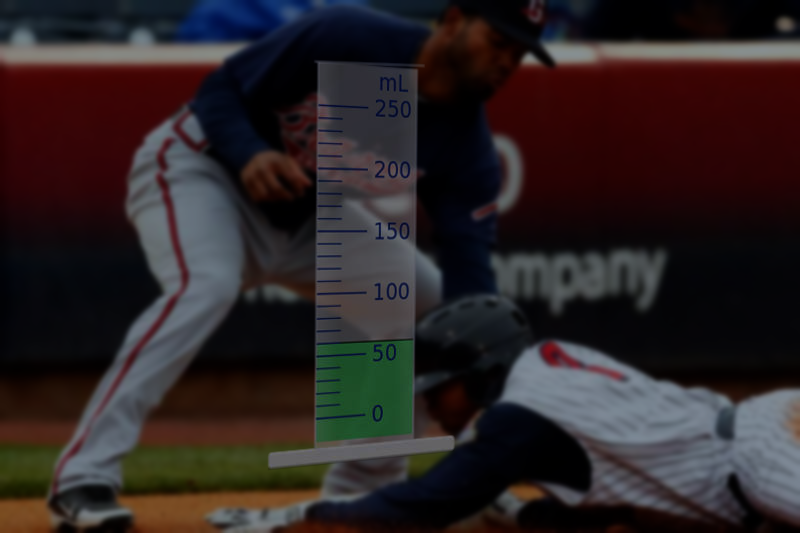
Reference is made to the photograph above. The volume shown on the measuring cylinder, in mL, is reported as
60 mL
